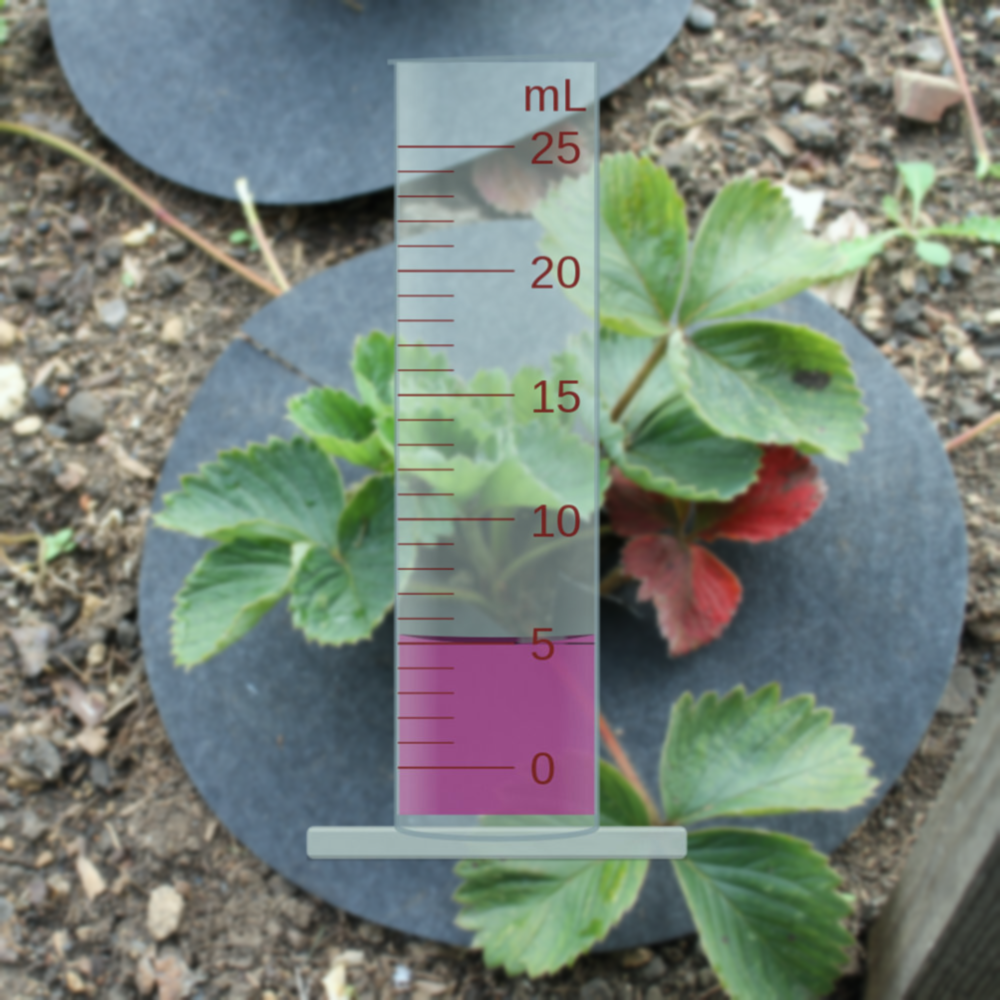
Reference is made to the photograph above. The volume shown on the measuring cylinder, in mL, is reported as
5 mL
